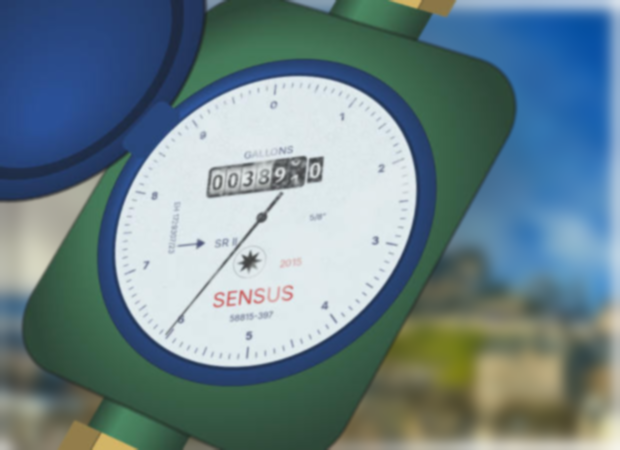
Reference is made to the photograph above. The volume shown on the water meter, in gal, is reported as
38906.0 gal
